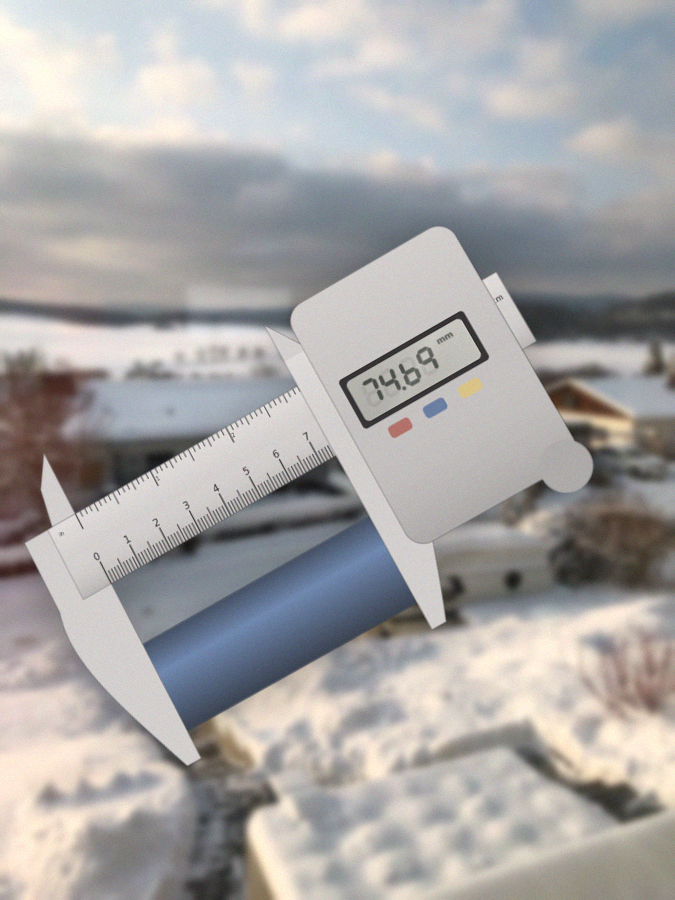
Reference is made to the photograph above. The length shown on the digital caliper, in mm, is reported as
74.69 mm
